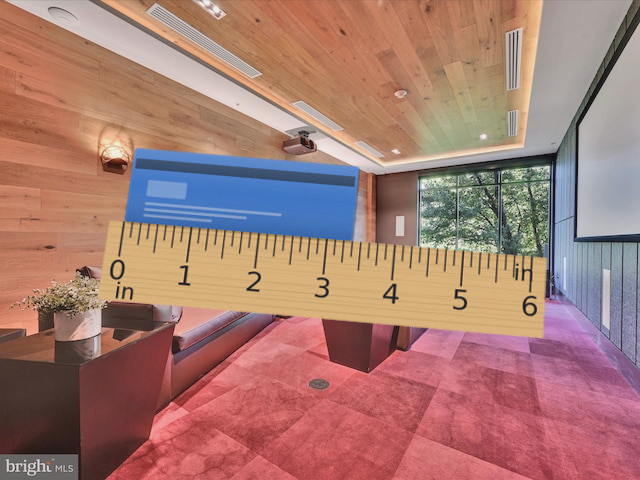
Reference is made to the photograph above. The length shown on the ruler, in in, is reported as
3.375 in
